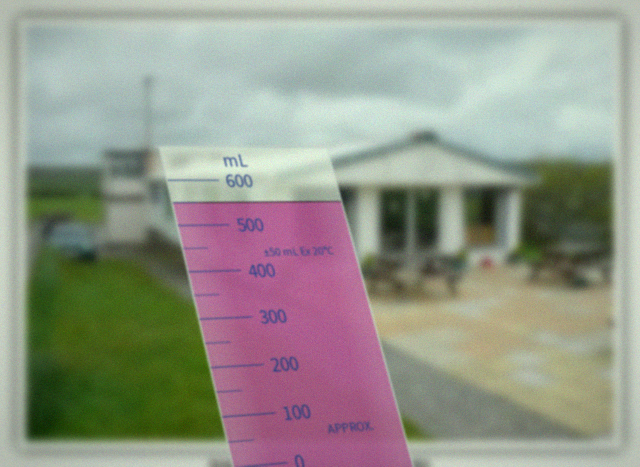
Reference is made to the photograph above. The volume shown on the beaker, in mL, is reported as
550 mL
